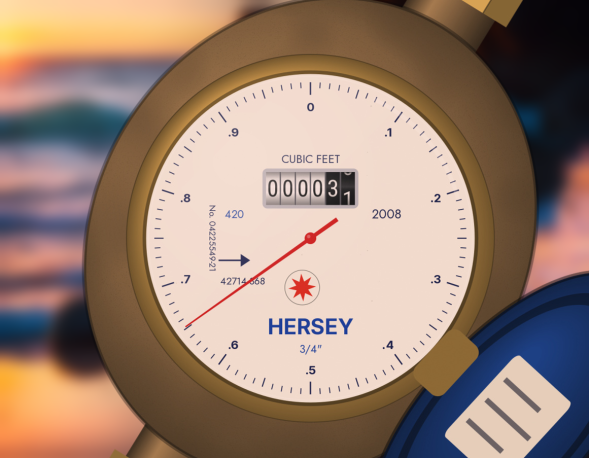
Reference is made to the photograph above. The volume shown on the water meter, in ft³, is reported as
30.65 ft³
